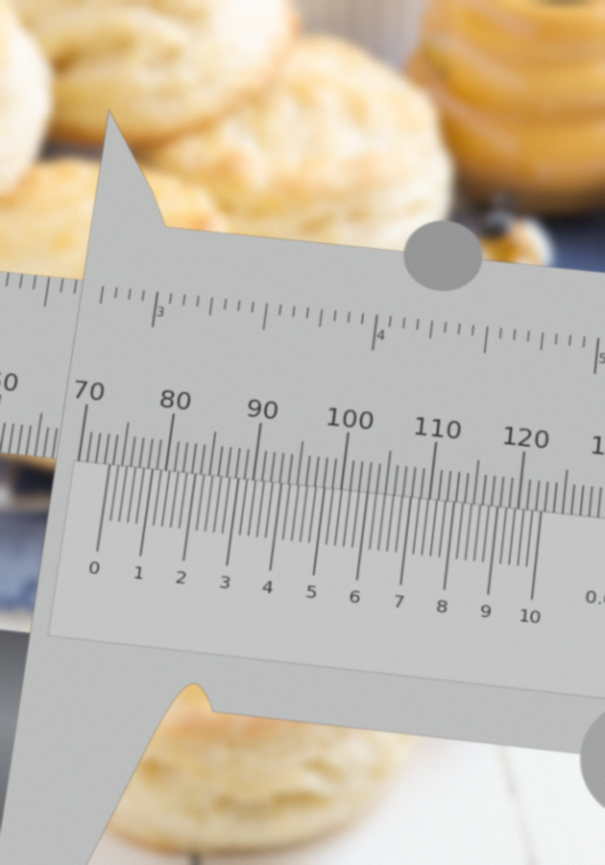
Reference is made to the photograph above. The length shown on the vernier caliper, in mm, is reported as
73.6 mm
